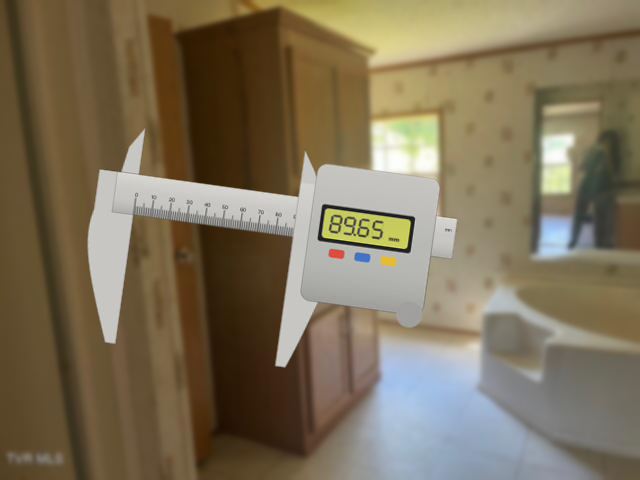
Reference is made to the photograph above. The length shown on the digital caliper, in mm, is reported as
89.65 mm
